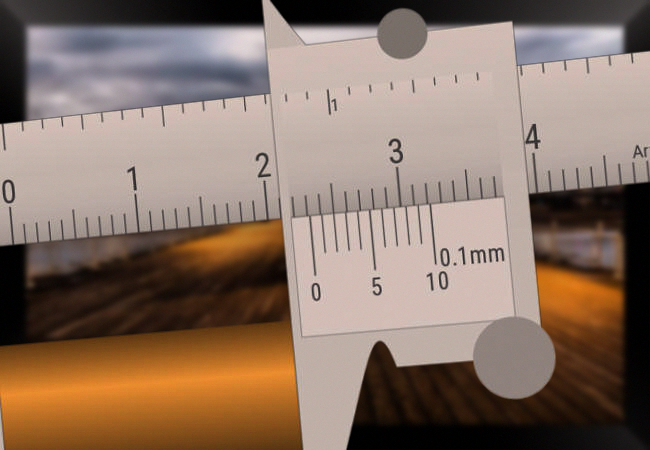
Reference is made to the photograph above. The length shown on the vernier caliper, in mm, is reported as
23.2 mm
